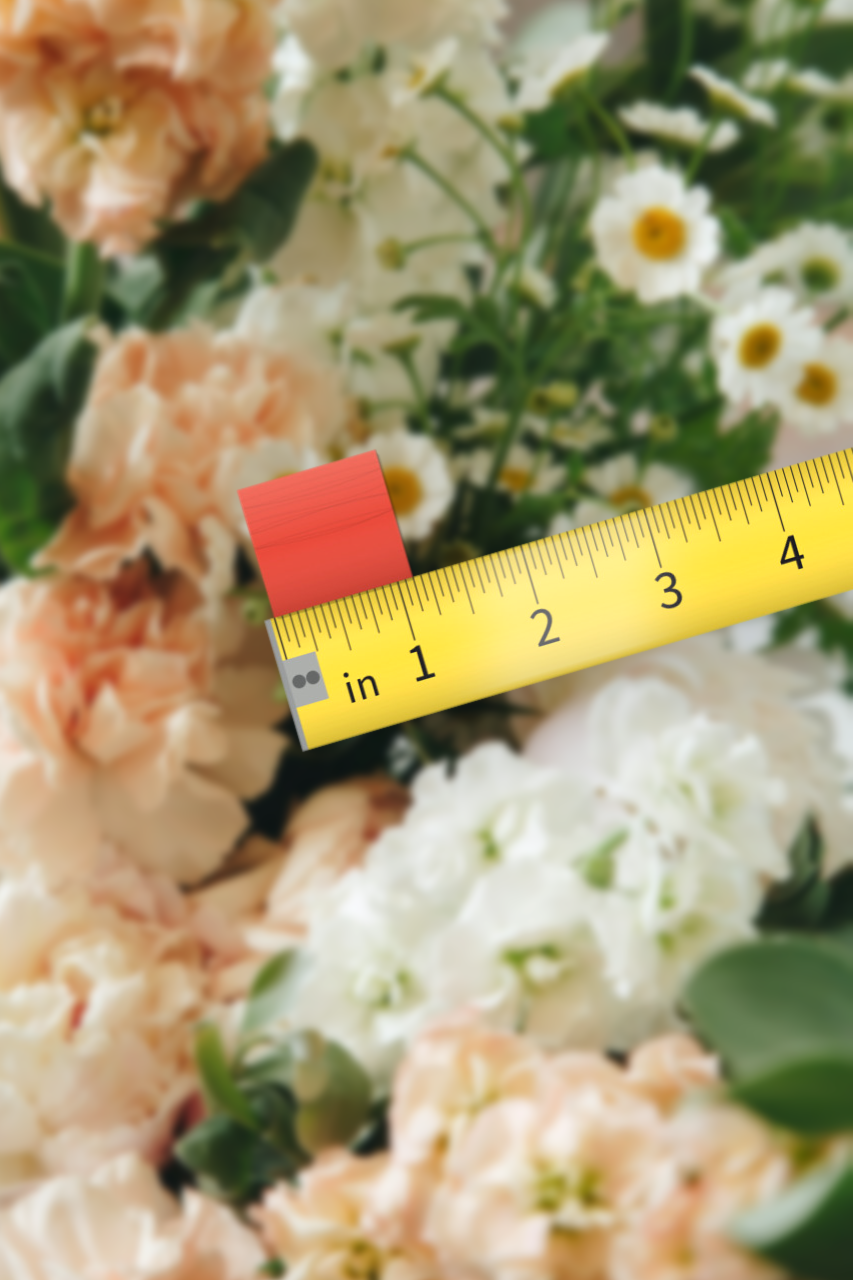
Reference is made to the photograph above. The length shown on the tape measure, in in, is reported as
1.125 in
